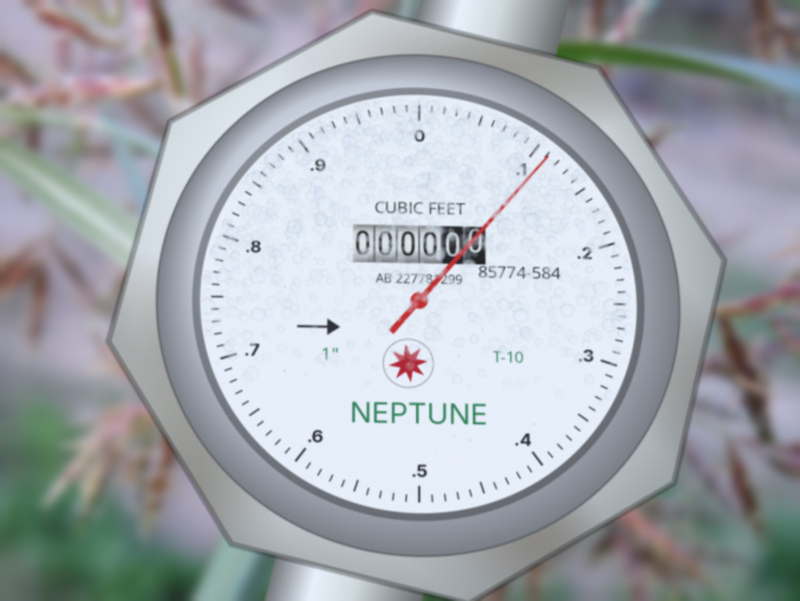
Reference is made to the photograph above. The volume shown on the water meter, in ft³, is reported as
0.11 ft³
